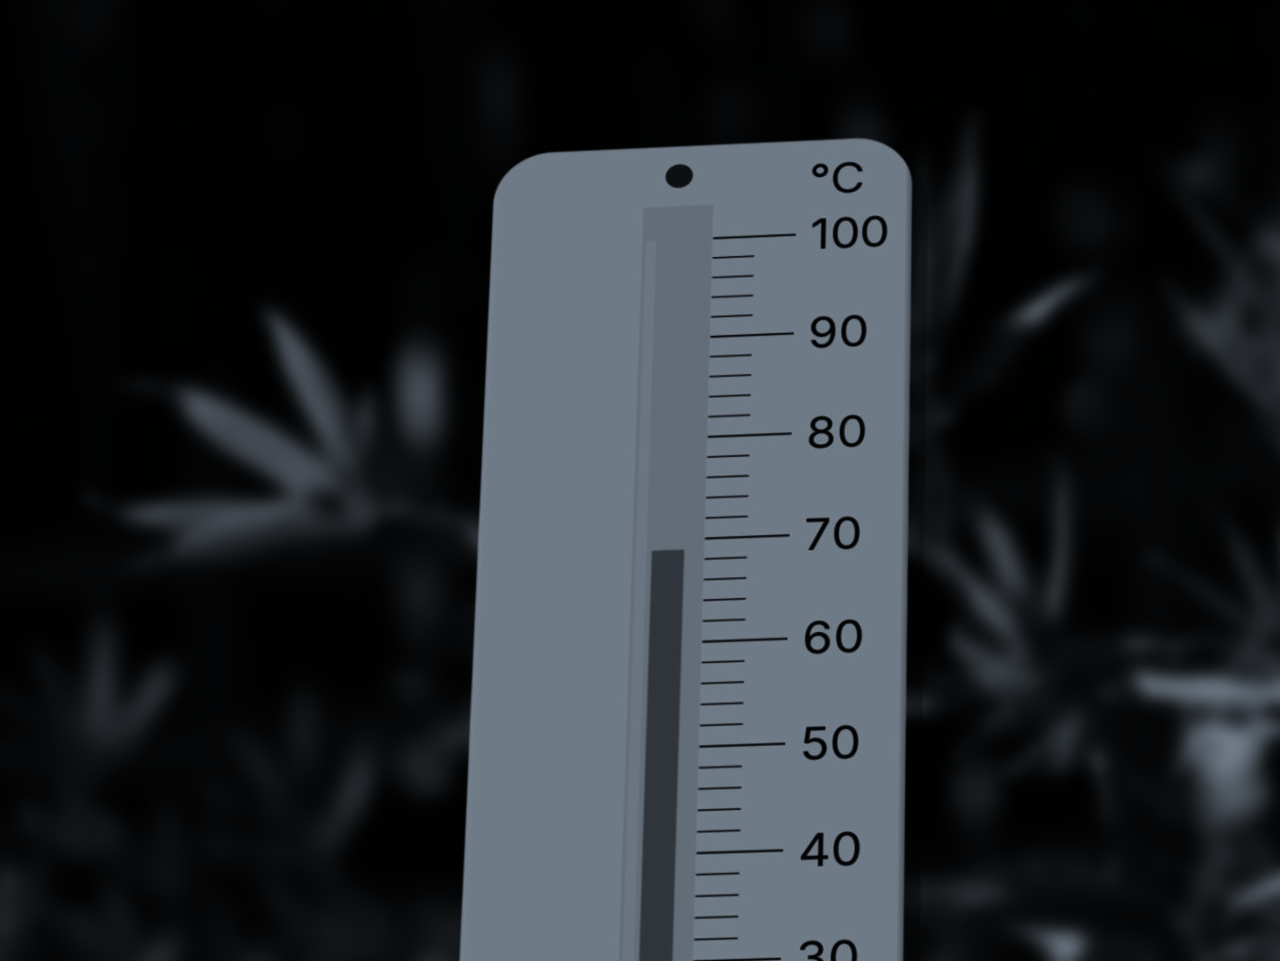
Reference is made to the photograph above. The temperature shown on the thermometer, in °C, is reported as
69 °C
